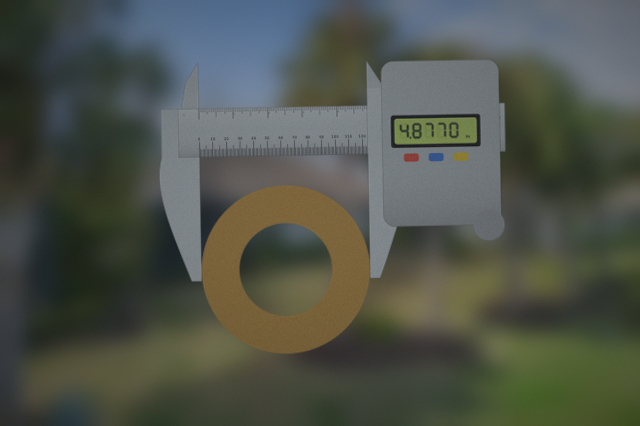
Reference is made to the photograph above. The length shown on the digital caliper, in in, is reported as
4.8770 in
